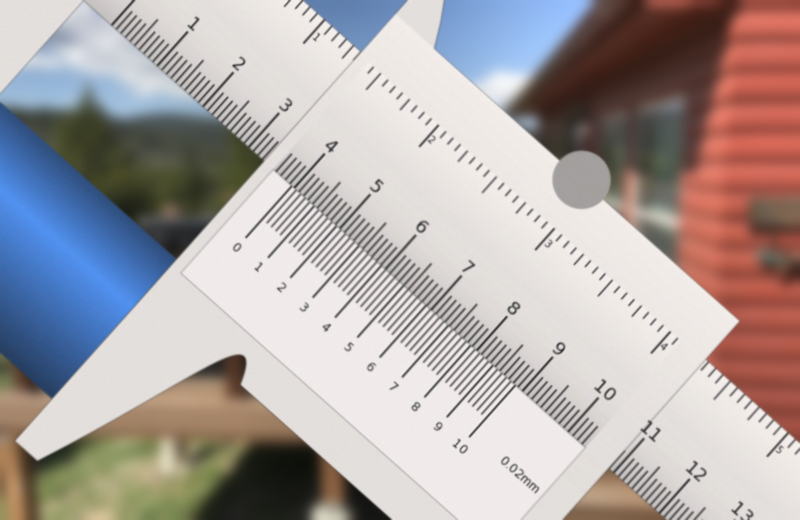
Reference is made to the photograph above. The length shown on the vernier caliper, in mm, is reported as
39.5 mm
